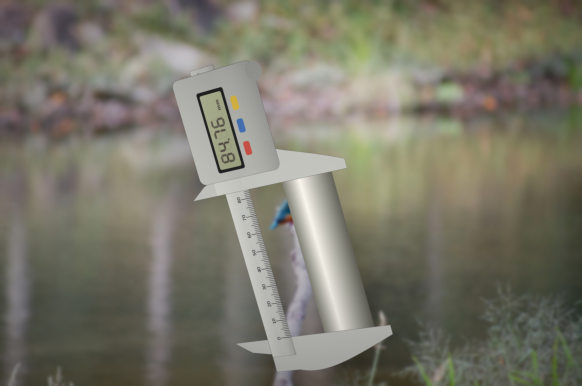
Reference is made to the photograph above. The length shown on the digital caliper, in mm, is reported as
84.76 mm
